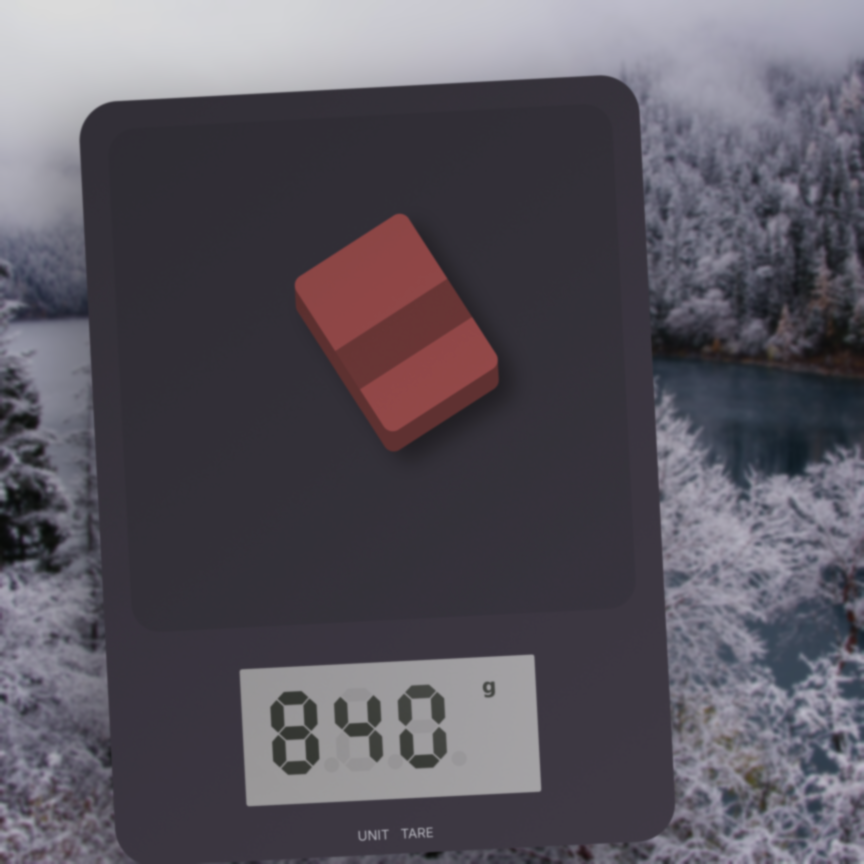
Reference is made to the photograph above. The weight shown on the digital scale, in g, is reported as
840 g
